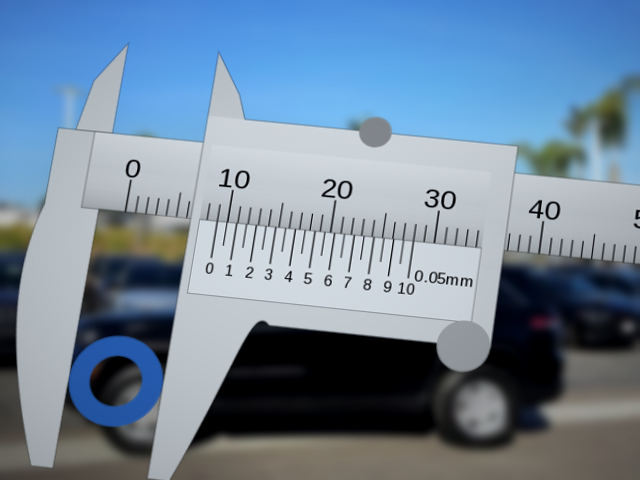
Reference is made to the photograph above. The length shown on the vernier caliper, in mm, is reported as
9.0 mm
